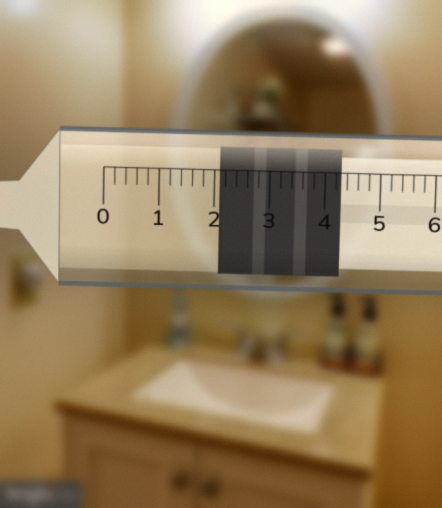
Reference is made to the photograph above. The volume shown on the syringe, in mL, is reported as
2.1 mL
